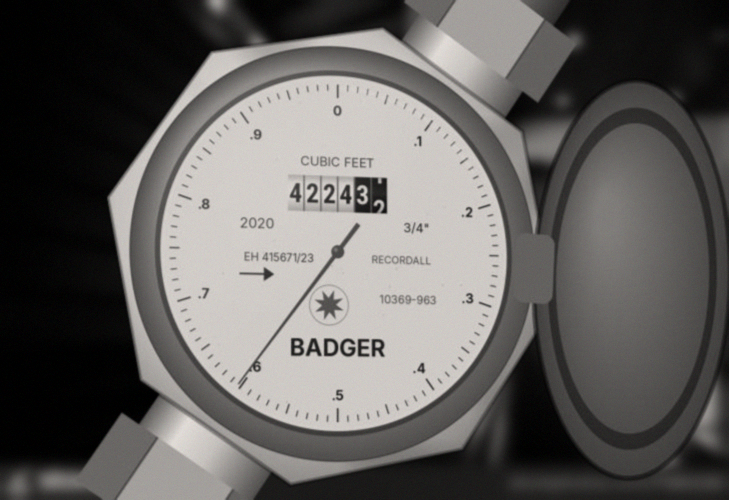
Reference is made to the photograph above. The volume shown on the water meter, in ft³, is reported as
422431.60 ft³
